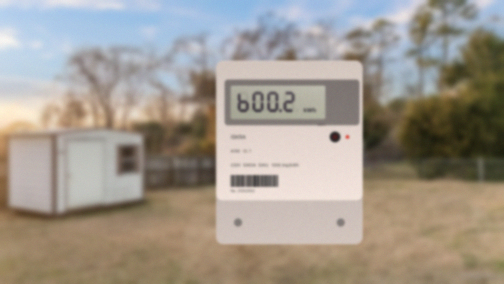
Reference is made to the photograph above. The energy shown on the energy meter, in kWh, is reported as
600.2 kWh
